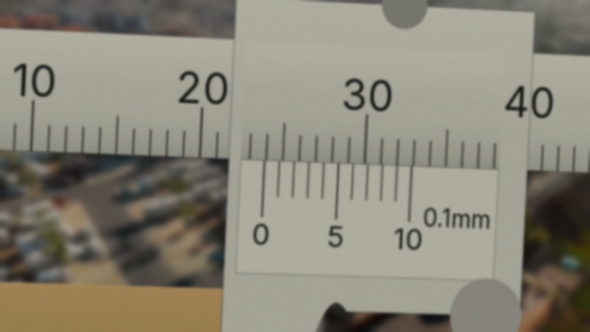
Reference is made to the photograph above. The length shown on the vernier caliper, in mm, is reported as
23.9 mm
